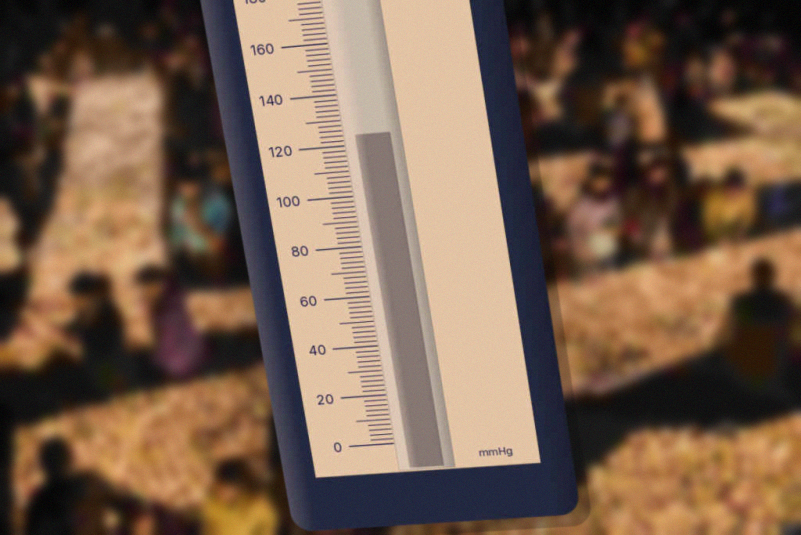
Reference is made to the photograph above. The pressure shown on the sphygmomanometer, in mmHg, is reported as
124 mmHg
